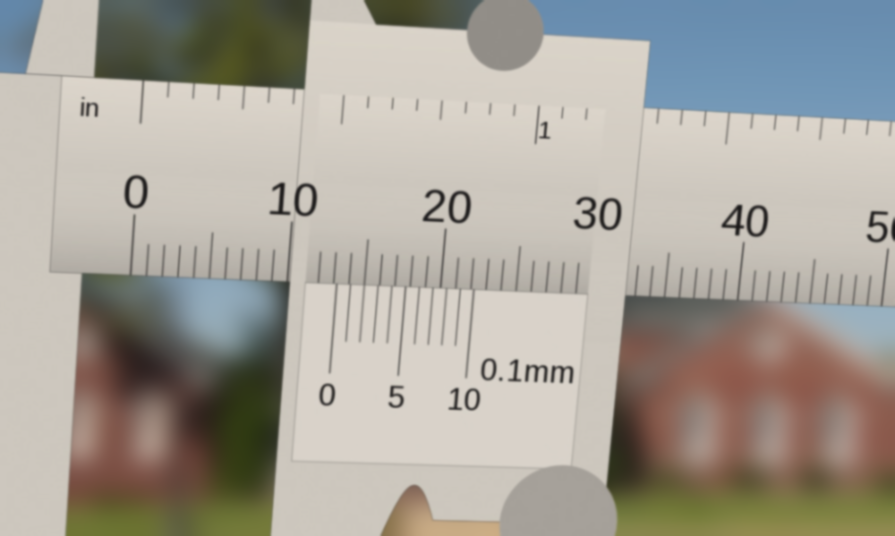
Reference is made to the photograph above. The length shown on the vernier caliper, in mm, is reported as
13.2 mm
